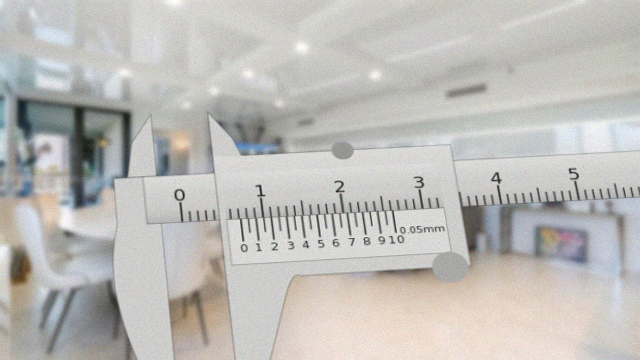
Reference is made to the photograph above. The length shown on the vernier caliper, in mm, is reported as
7.2 mm
